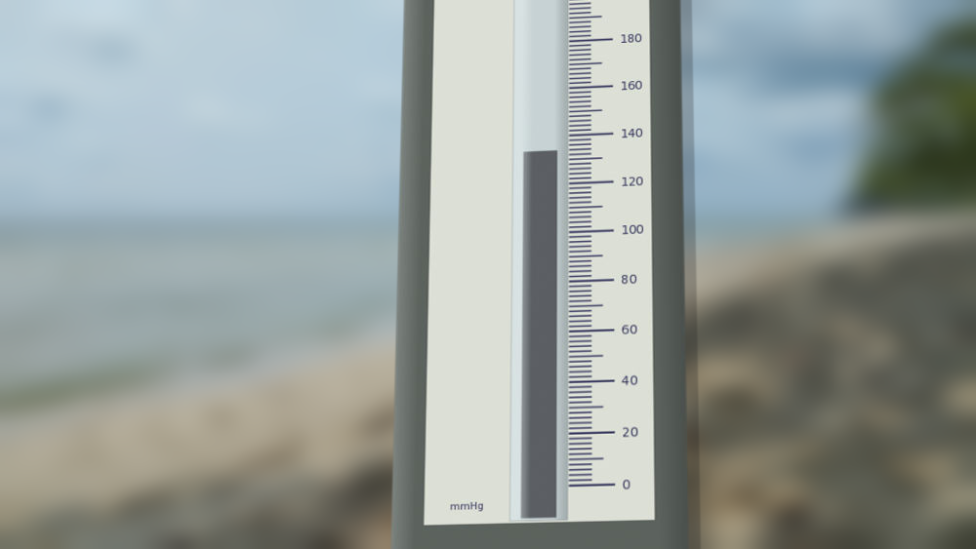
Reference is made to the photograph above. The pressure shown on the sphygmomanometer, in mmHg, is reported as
134 mmHg
